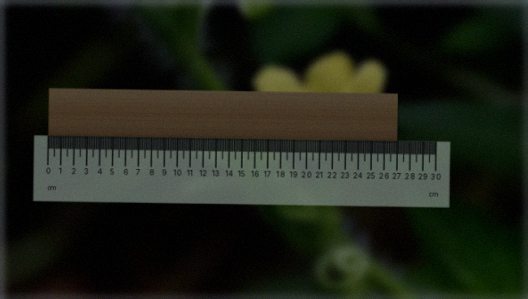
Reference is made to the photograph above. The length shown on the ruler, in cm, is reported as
27 cm
